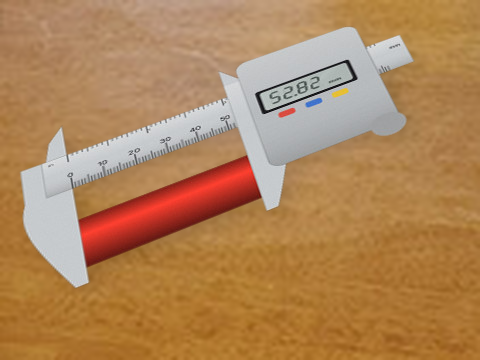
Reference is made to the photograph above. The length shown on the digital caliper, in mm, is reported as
52.82 mm
